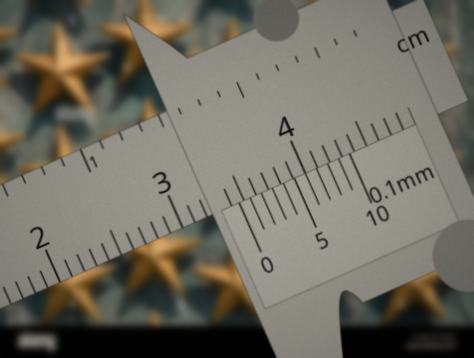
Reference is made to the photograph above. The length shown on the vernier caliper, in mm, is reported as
34.6 mm
